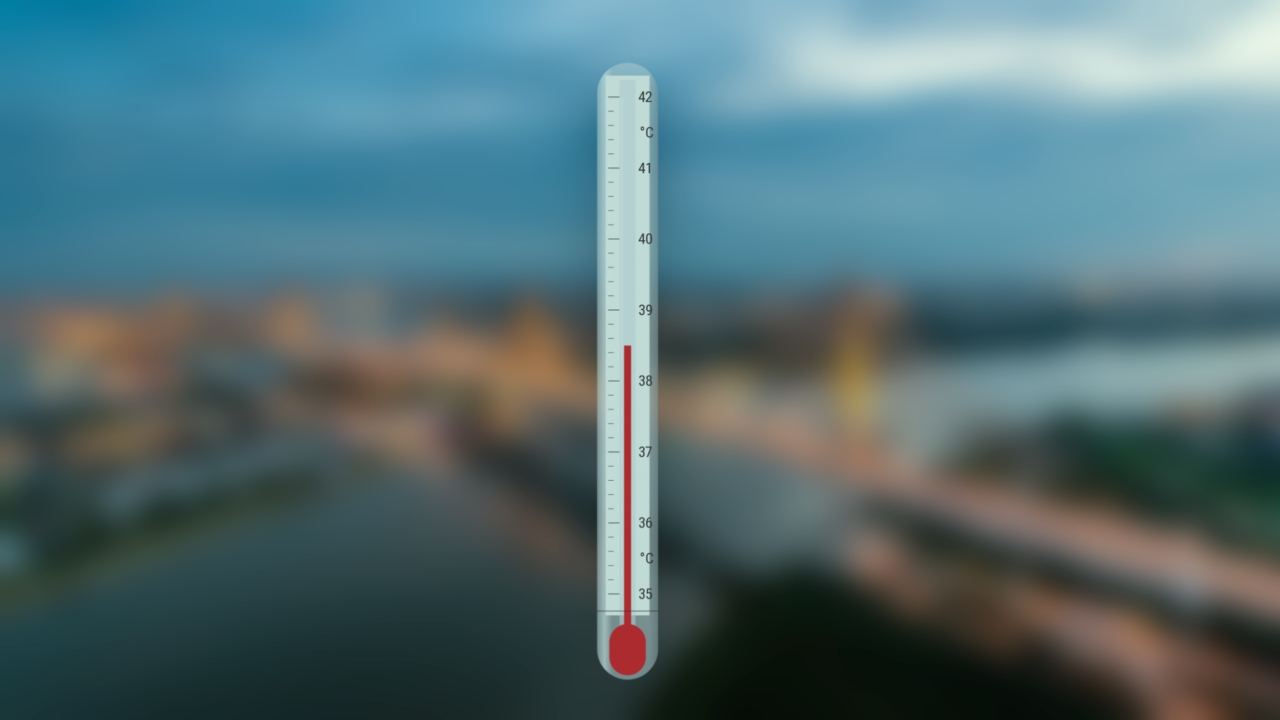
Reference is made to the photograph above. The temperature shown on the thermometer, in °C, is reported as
38.5 °C
